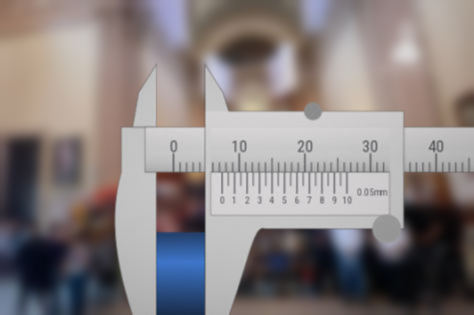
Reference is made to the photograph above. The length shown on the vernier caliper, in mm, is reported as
7.4 mm
